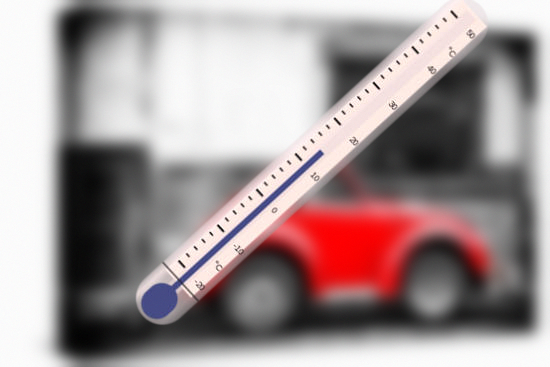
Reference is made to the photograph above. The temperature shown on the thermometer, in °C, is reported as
14 °C
